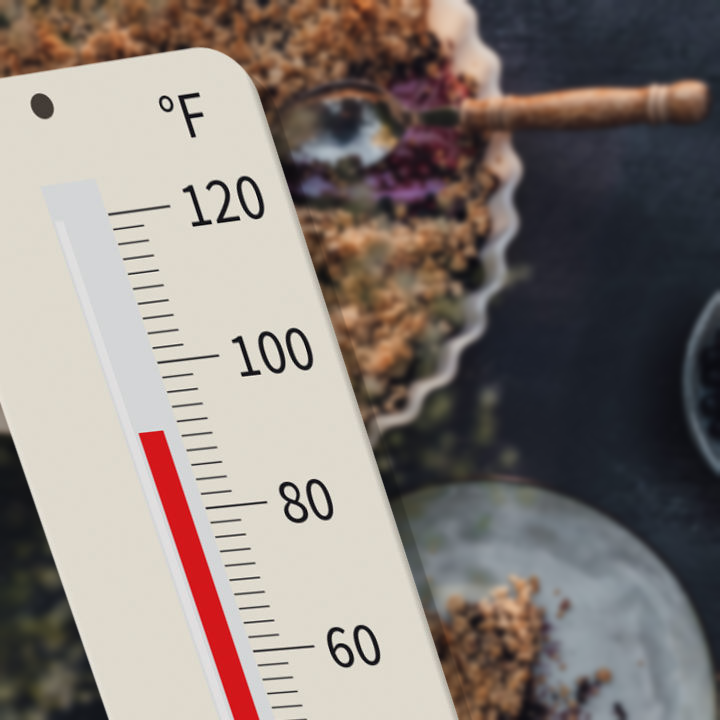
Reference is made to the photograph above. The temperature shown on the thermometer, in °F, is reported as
91 °F
